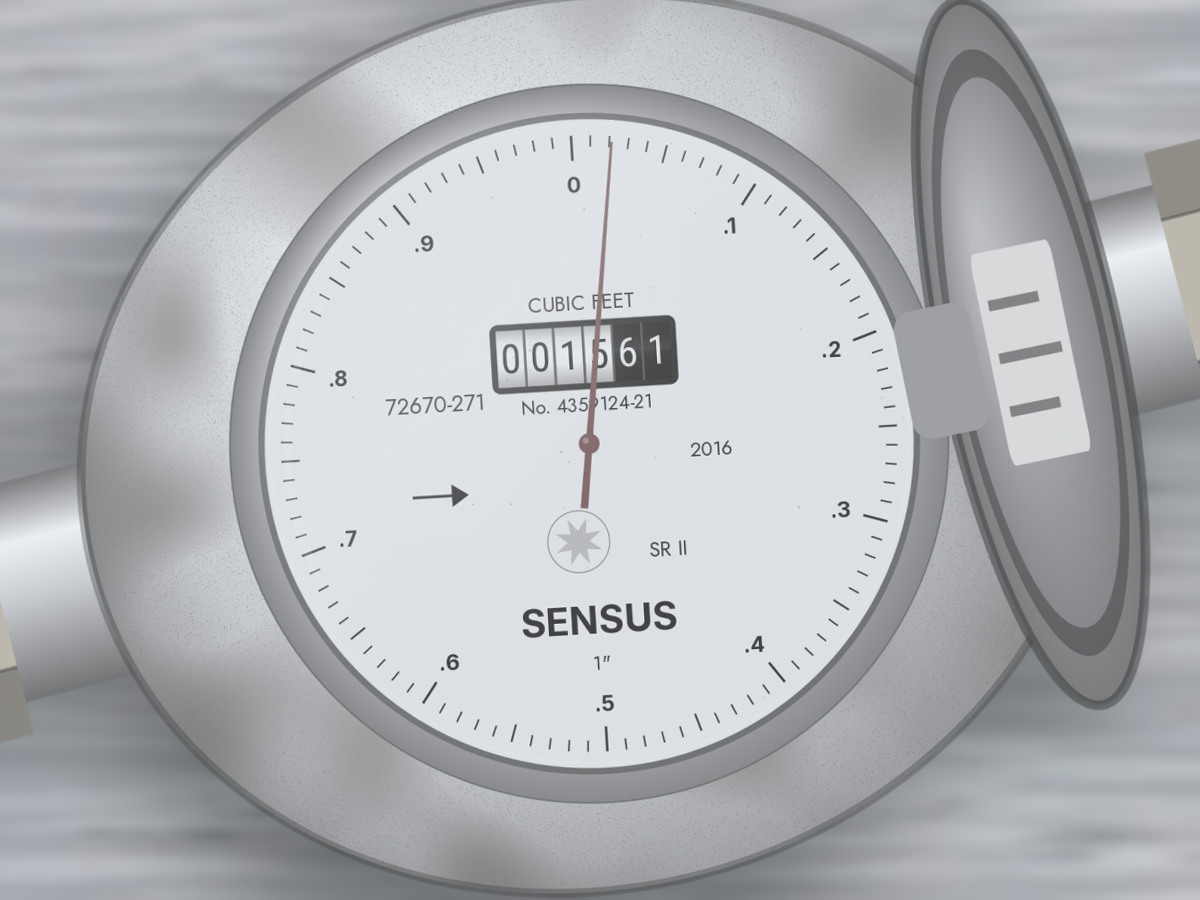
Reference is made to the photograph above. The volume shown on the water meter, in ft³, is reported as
1561.02 ft³
